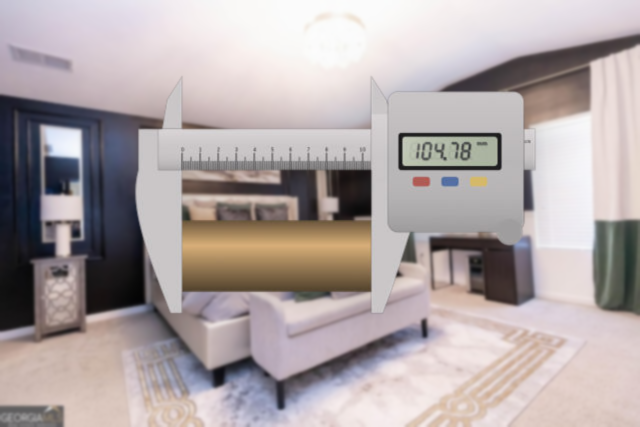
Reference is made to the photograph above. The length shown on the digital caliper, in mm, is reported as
104.78 mm
